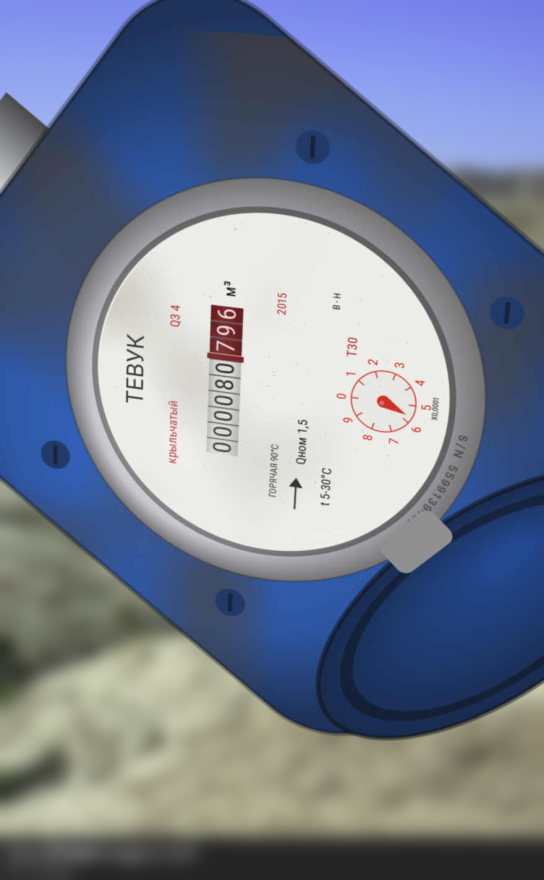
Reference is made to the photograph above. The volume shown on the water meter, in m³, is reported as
80.7965 m³
